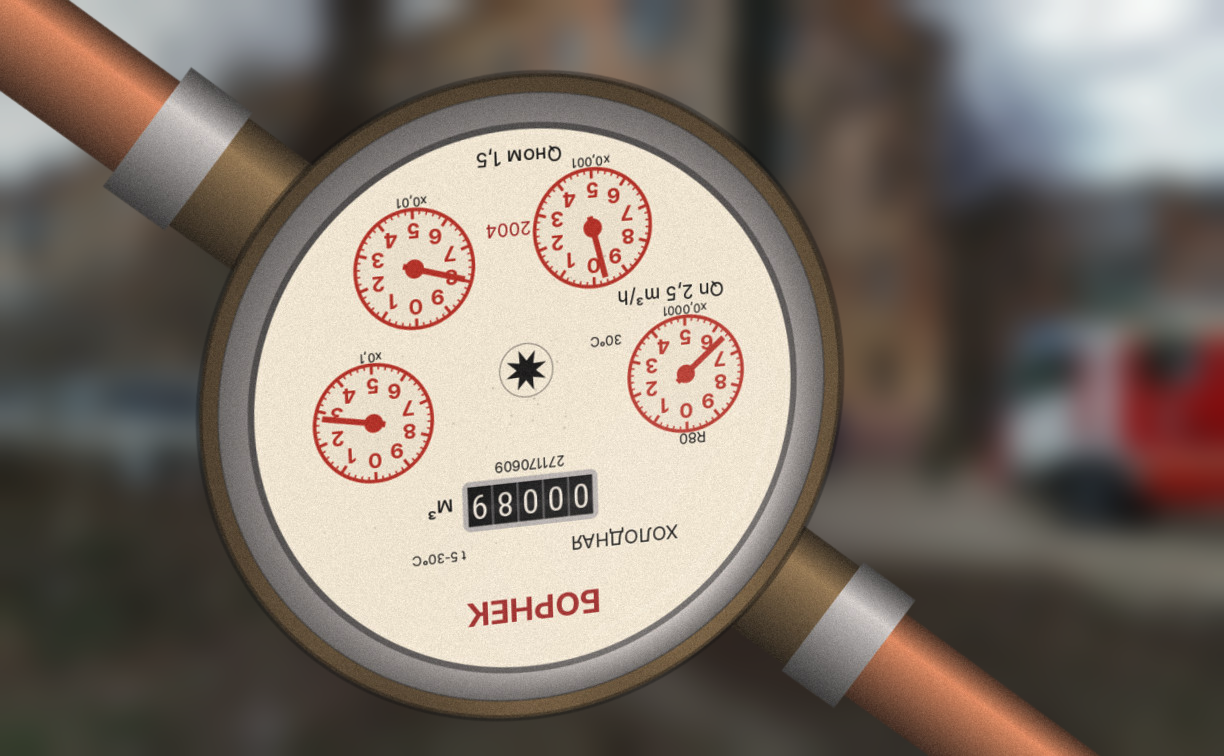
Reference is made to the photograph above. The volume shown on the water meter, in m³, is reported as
89.2796 m³
